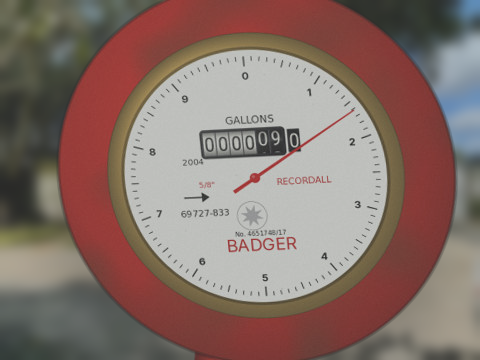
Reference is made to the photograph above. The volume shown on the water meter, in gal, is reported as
91.6 gal
